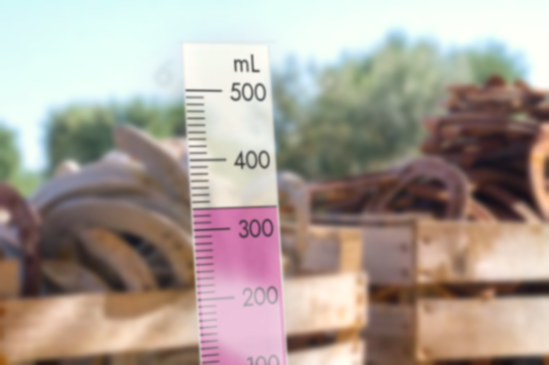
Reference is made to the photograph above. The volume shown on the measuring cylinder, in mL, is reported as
330 mL
